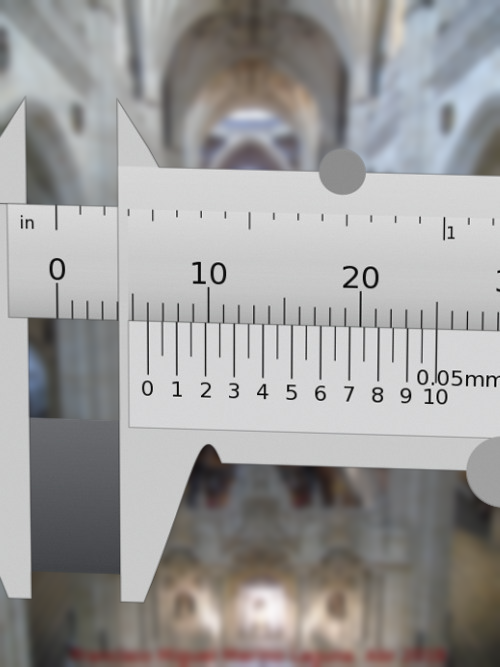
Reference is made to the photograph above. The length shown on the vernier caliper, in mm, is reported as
6.0 mm
